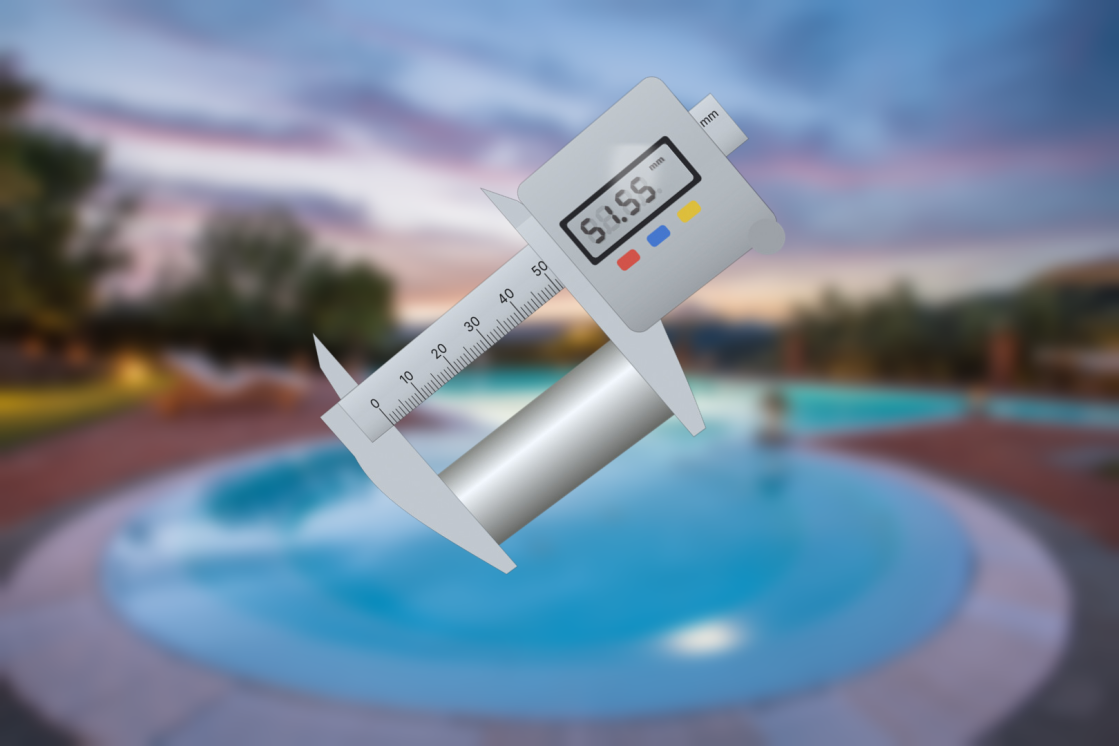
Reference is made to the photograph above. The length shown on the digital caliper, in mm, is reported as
51.55 mm
